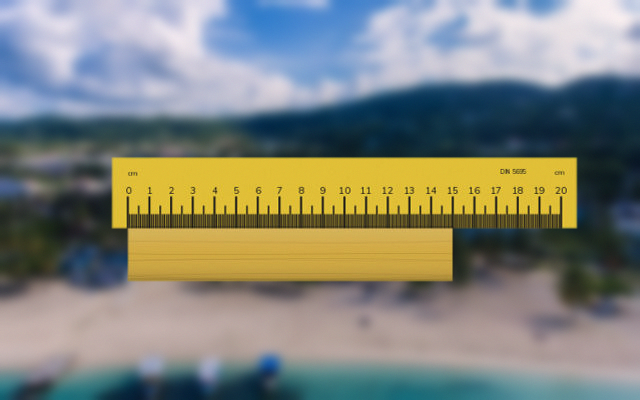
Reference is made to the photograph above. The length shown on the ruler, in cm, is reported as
15 cm
